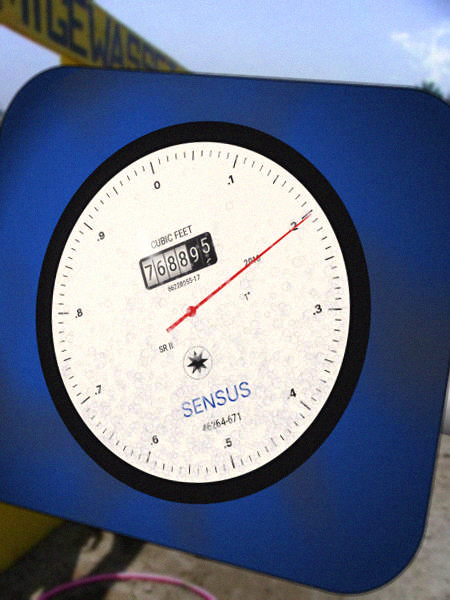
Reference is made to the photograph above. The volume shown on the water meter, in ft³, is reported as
768895.20 ft³
